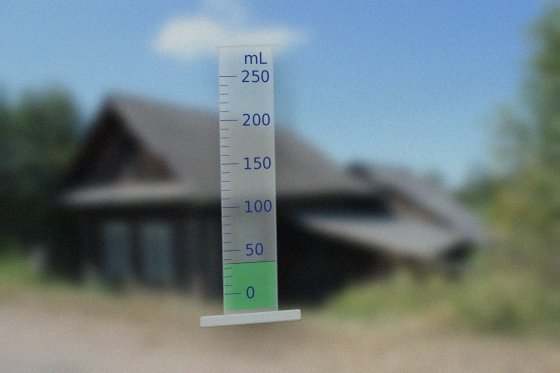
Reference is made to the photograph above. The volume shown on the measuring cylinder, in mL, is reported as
35 mL
